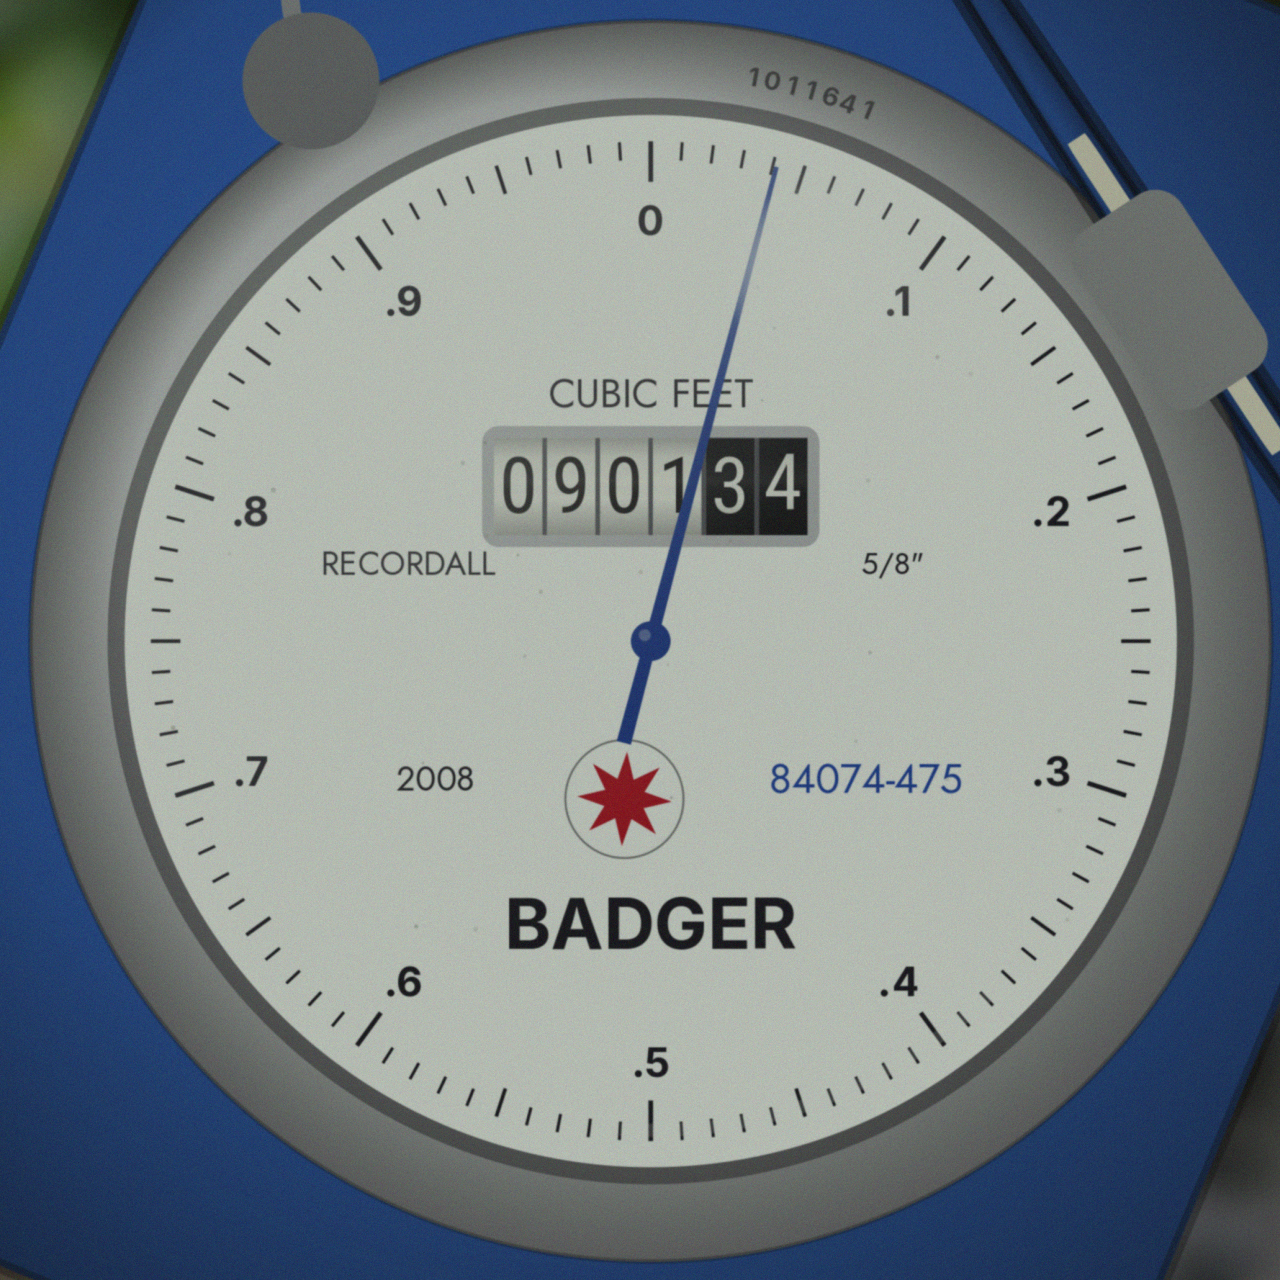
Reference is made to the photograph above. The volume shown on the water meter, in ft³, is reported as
90134.04 ft³
